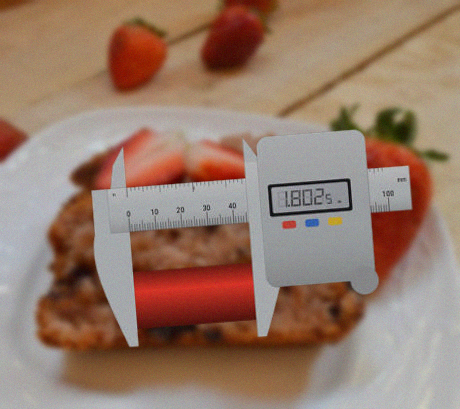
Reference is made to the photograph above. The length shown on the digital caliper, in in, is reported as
1.8025 in
